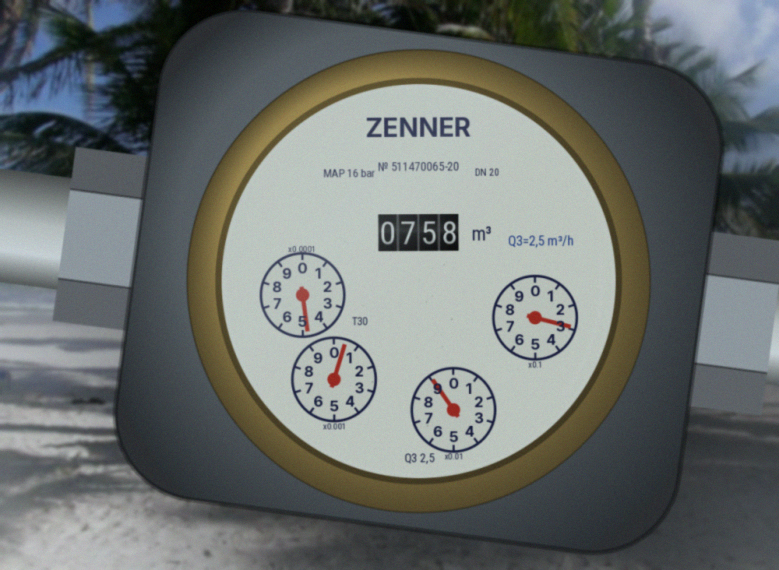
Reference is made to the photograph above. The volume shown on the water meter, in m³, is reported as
758.2904 m³
